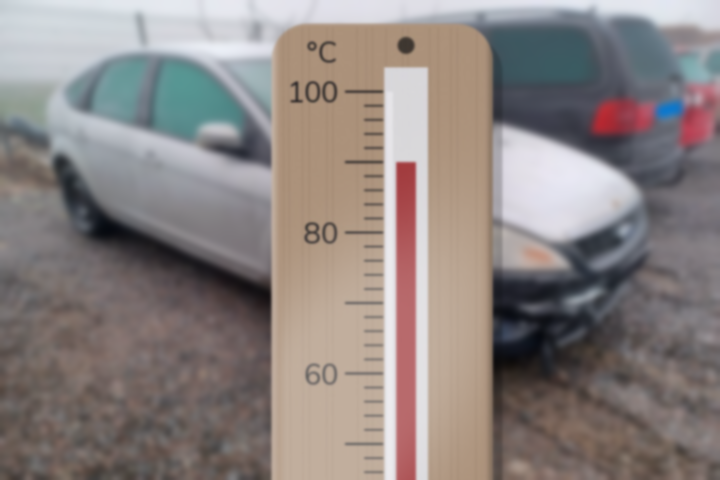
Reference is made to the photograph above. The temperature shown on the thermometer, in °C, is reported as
90 °C
